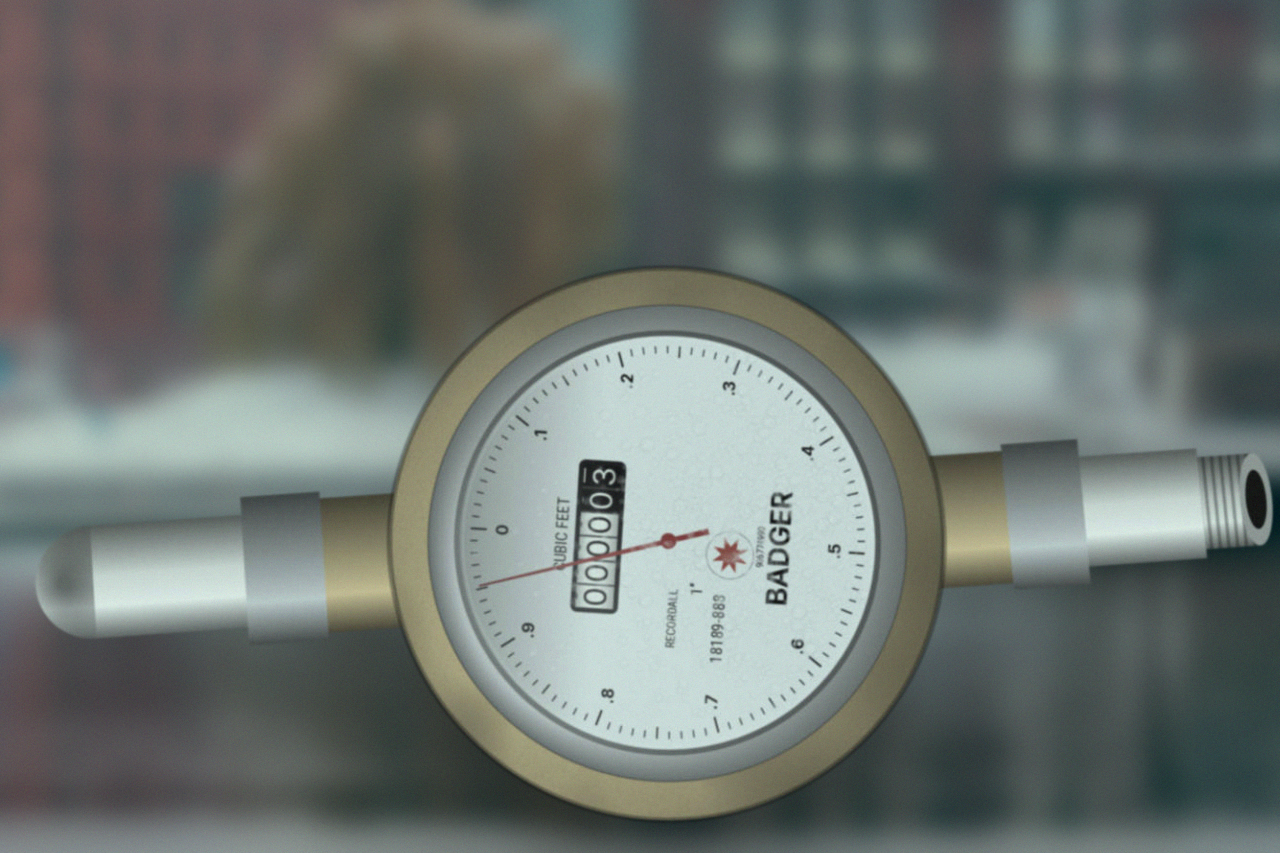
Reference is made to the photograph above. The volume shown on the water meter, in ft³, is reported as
2.95 ft³
